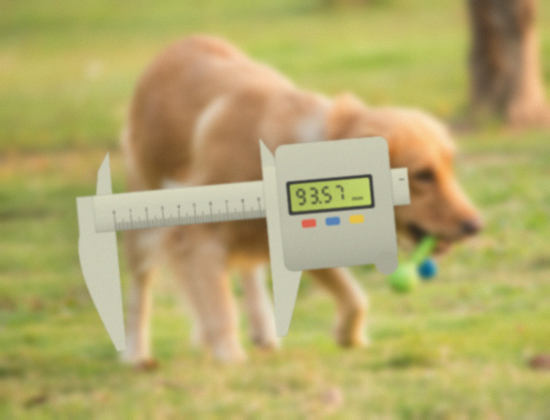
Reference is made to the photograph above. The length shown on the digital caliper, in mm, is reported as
93.57 mm
